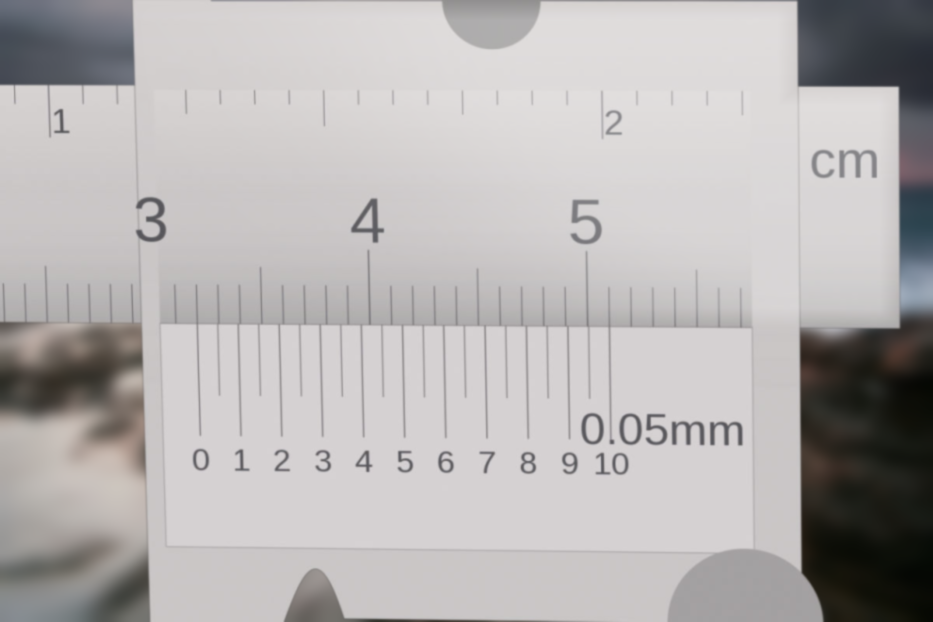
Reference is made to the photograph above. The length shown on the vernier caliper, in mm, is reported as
32.0 mm
